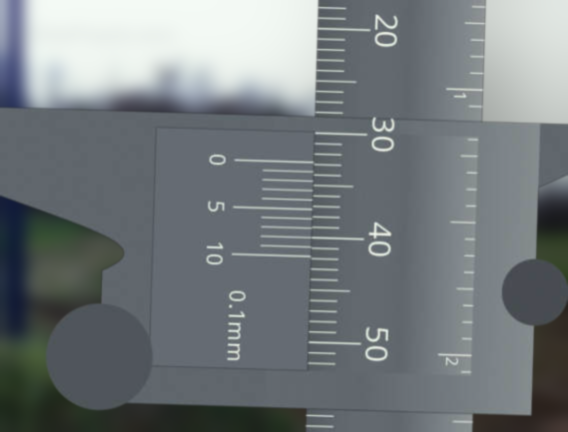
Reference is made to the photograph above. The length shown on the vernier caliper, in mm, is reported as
32.8 mm
